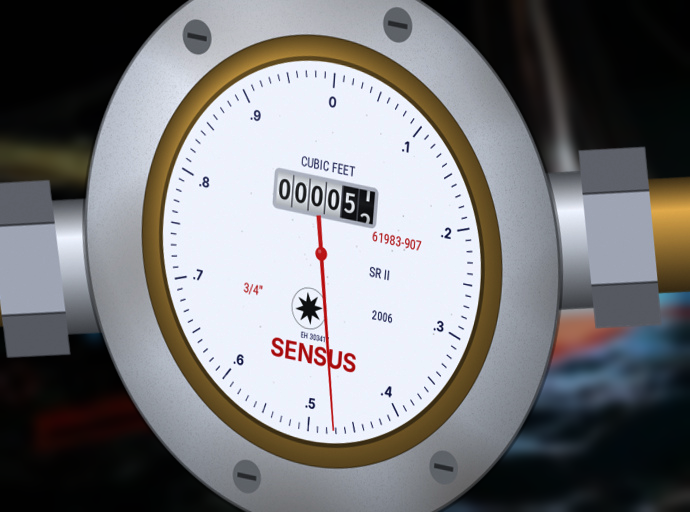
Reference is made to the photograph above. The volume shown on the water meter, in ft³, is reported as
51.47 ft³
